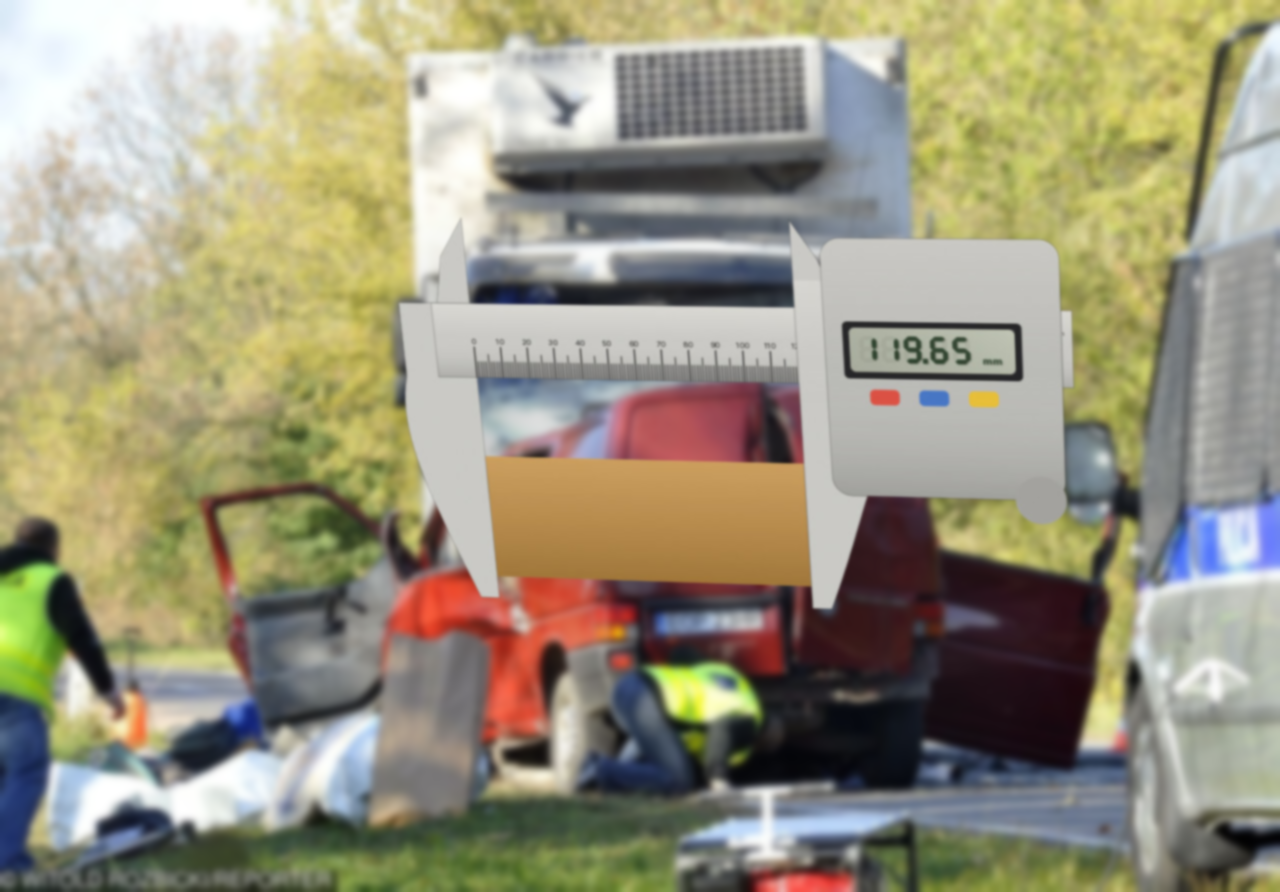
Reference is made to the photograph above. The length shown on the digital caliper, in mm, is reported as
119.65 mm
